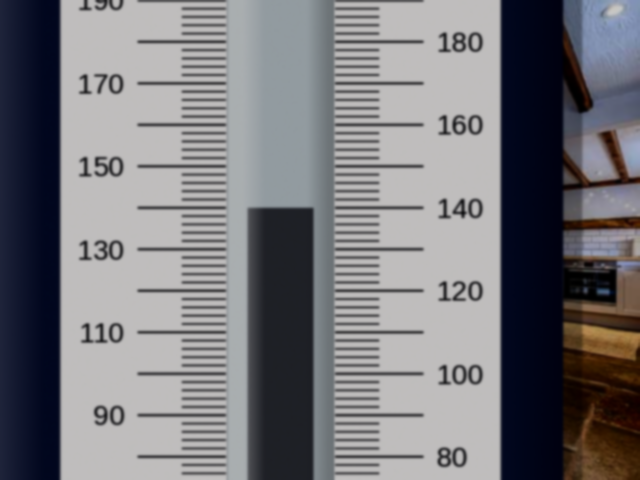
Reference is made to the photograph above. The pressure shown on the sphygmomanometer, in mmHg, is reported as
140 mmHg
